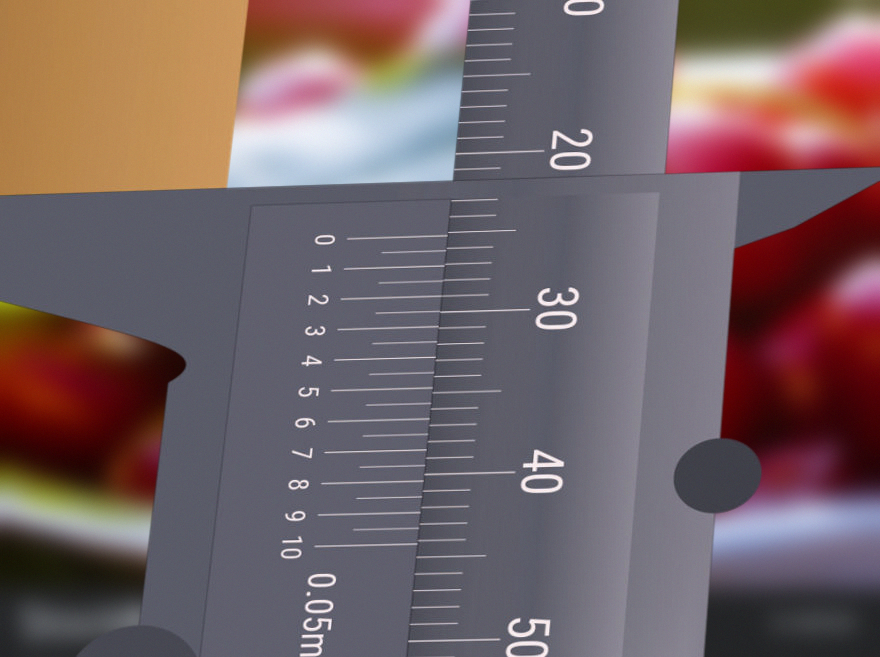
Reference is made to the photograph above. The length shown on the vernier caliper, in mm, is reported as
25.2 mm
